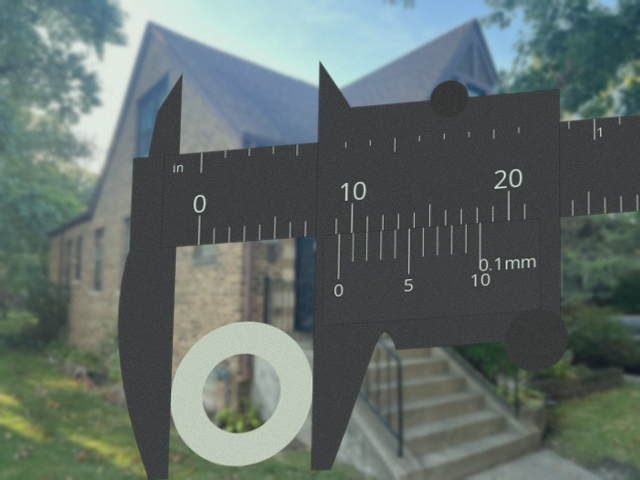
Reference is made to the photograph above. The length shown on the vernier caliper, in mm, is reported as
9.2 mm
